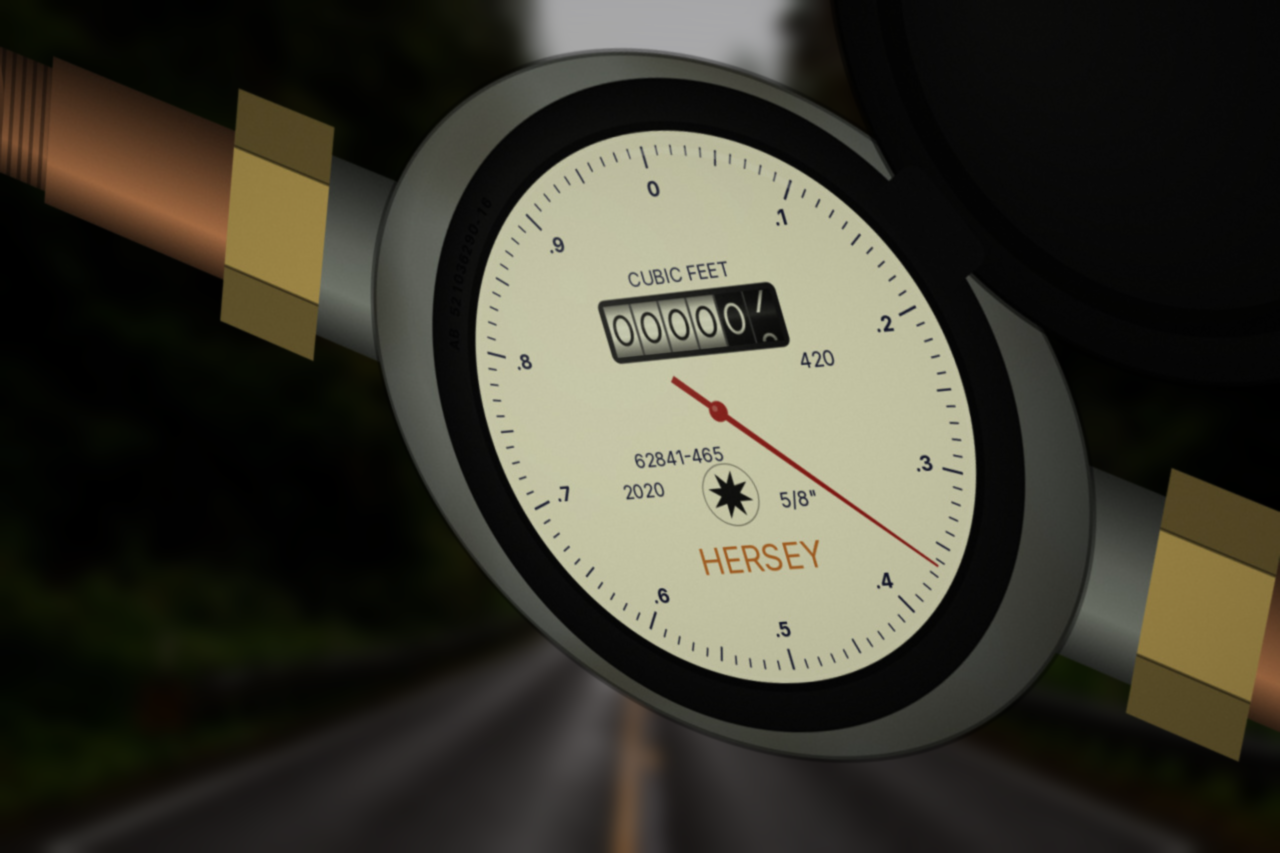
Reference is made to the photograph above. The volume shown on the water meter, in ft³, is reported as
7.36 ft³
